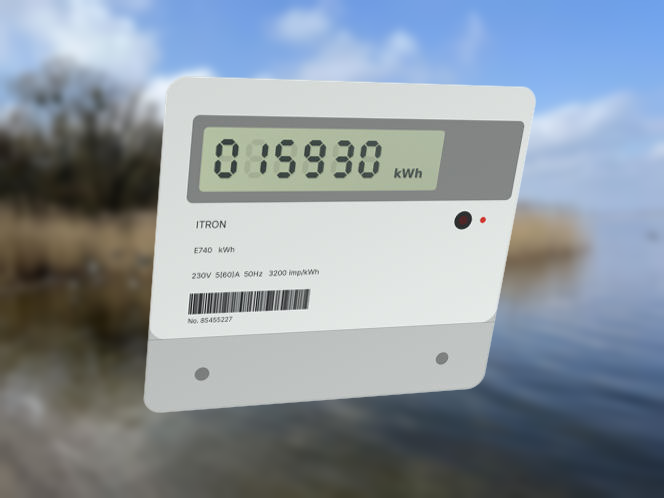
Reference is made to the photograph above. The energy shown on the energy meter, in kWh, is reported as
15930 kWh
